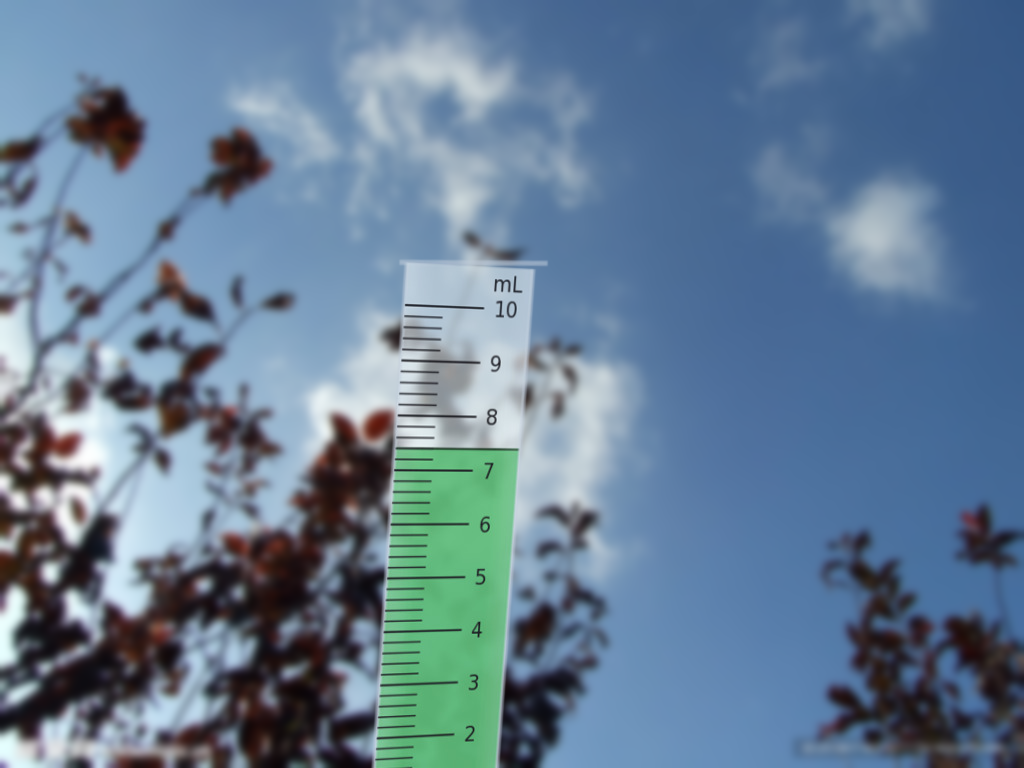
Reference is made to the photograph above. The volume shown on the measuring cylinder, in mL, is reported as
7.4 mL
